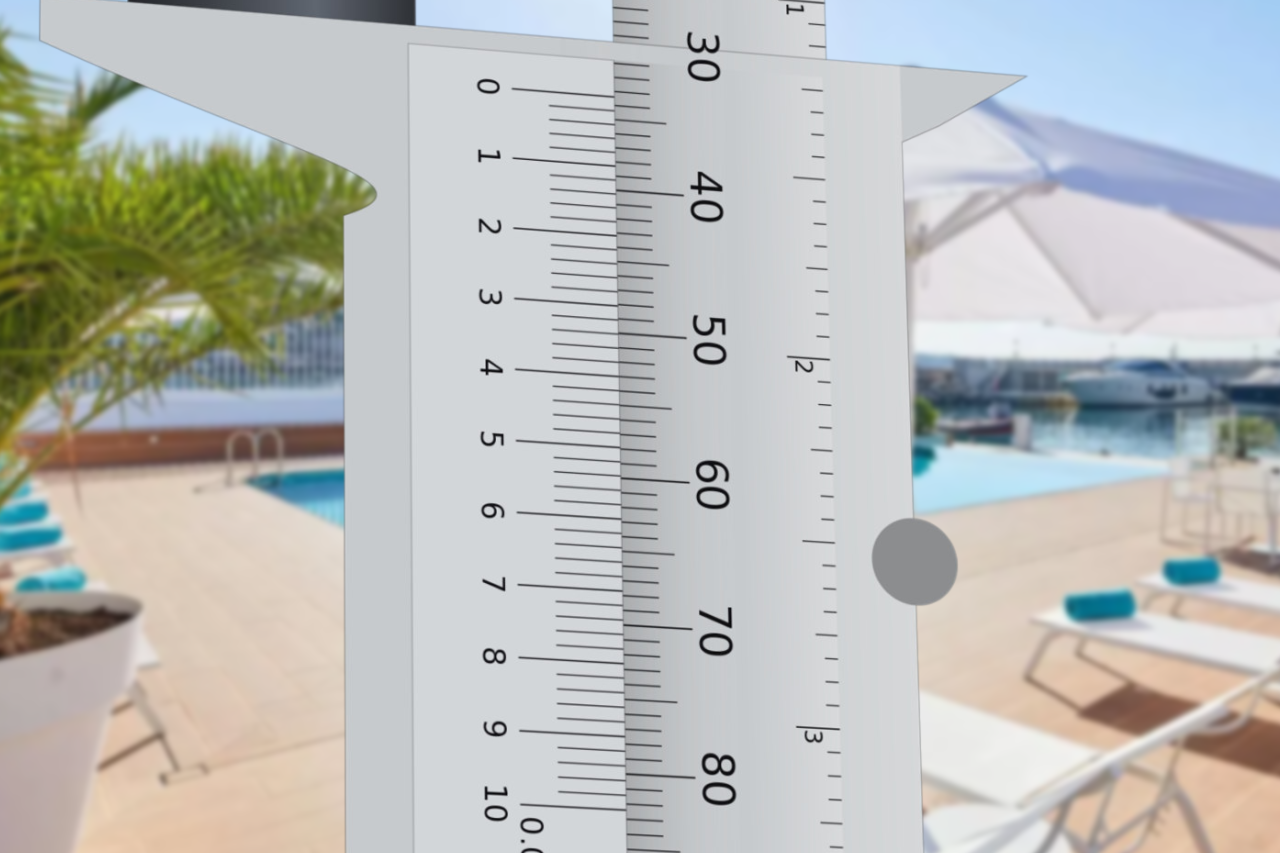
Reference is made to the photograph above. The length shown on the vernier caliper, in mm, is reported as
33.4 mm
